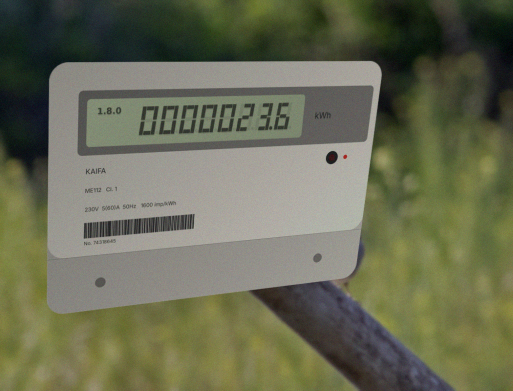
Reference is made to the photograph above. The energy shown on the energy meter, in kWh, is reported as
23.6 kWh
